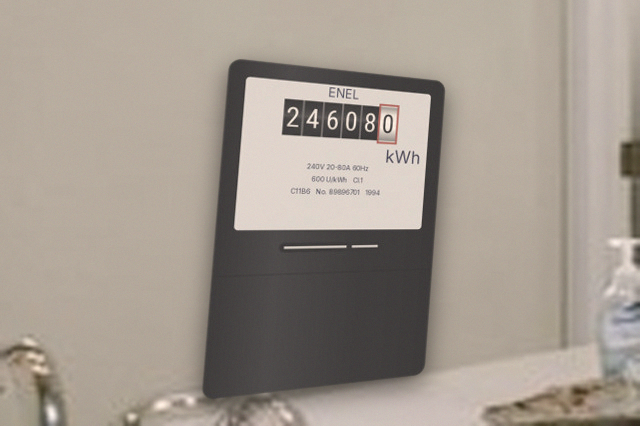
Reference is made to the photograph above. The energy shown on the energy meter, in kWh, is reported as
24608.0 kWh
